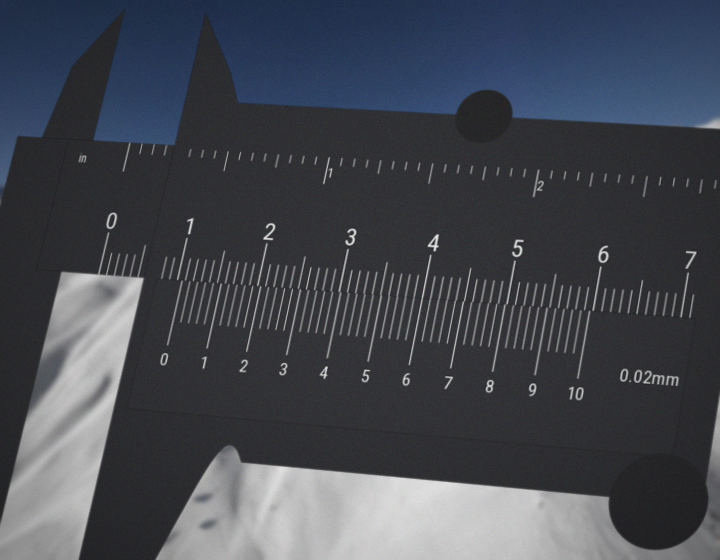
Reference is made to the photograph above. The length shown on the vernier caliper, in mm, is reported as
10.6 mm
